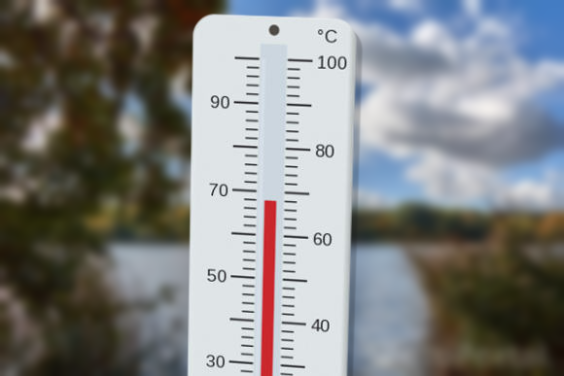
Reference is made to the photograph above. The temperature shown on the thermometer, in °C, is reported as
68 °C
